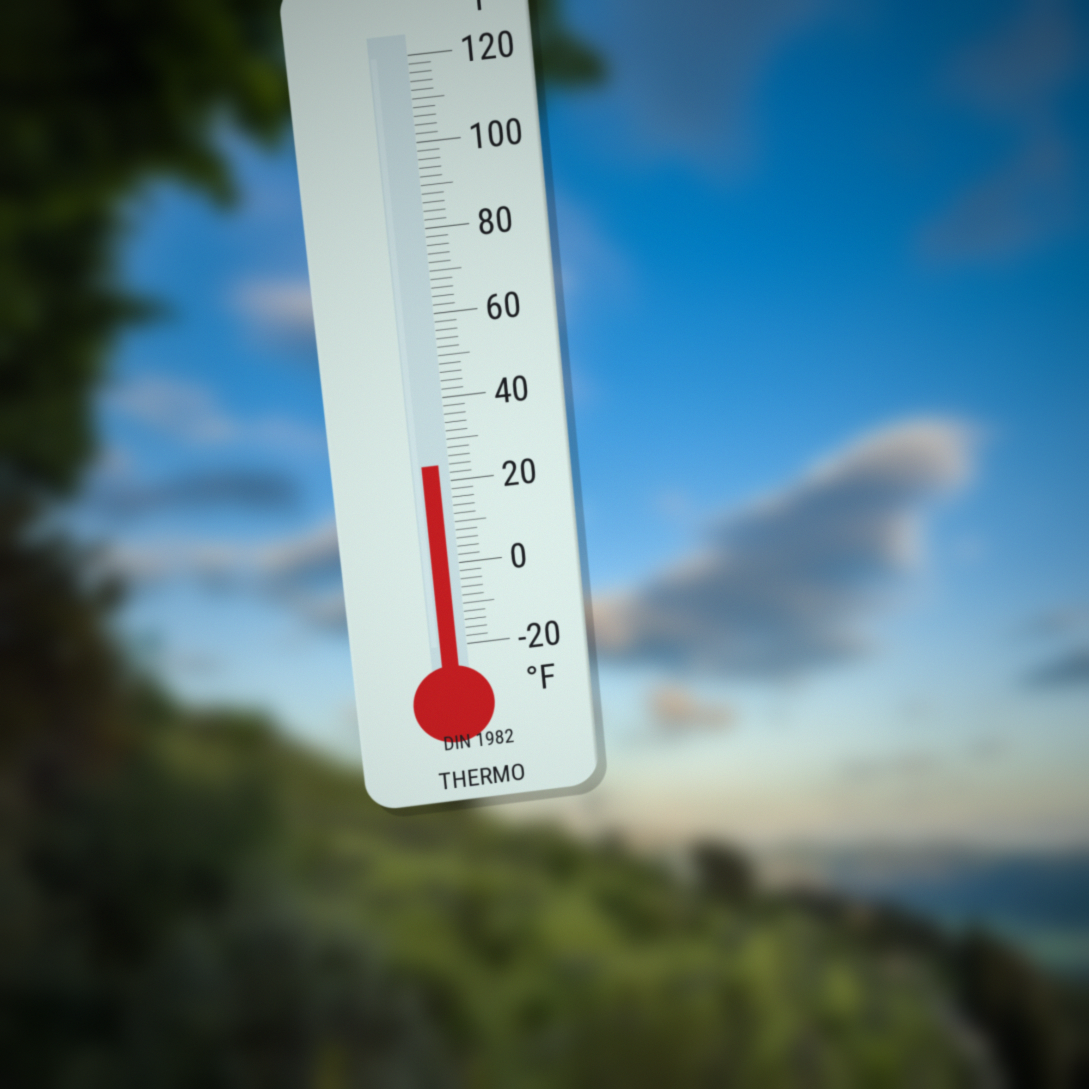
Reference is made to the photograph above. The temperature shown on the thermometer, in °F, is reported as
24 °F
